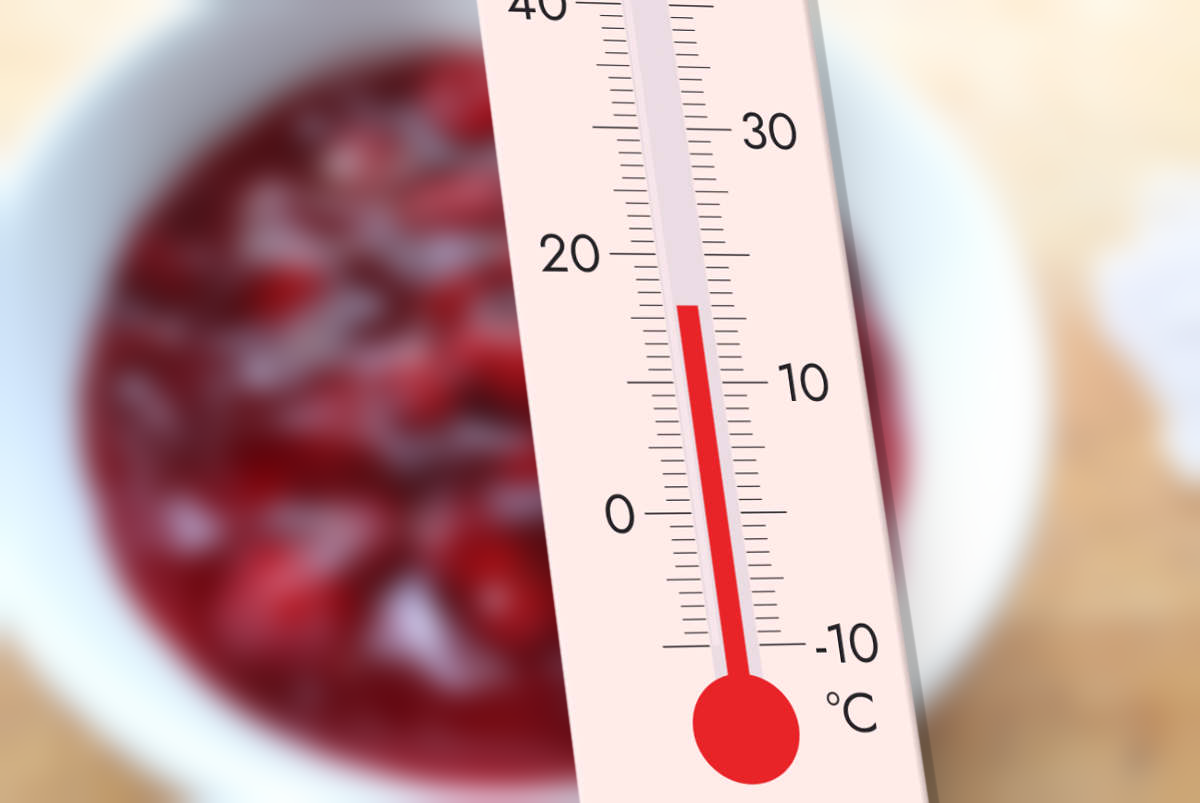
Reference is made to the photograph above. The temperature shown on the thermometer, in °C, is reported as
16 °C
